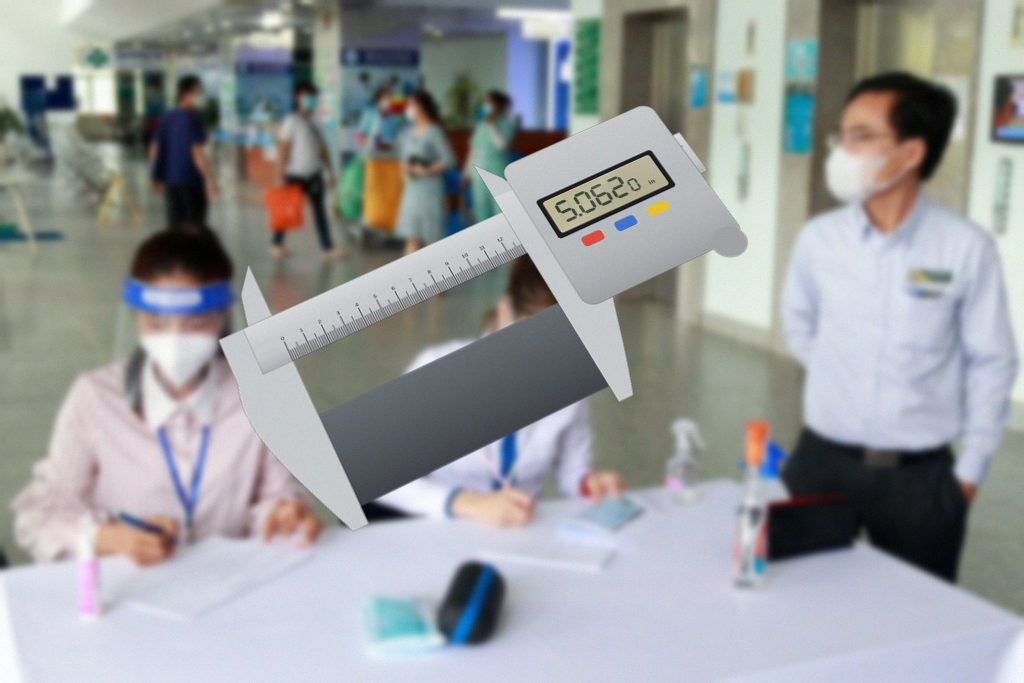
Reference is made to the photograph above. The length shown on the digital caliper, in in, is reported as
5.0620 in
